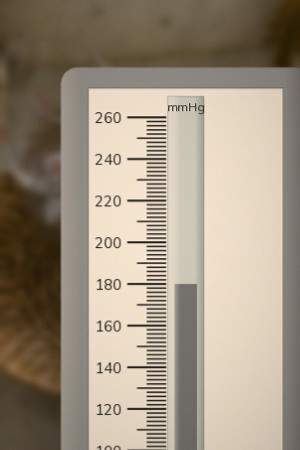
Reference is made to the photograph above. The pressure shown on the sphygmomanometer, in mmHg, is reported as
180 mmHg
